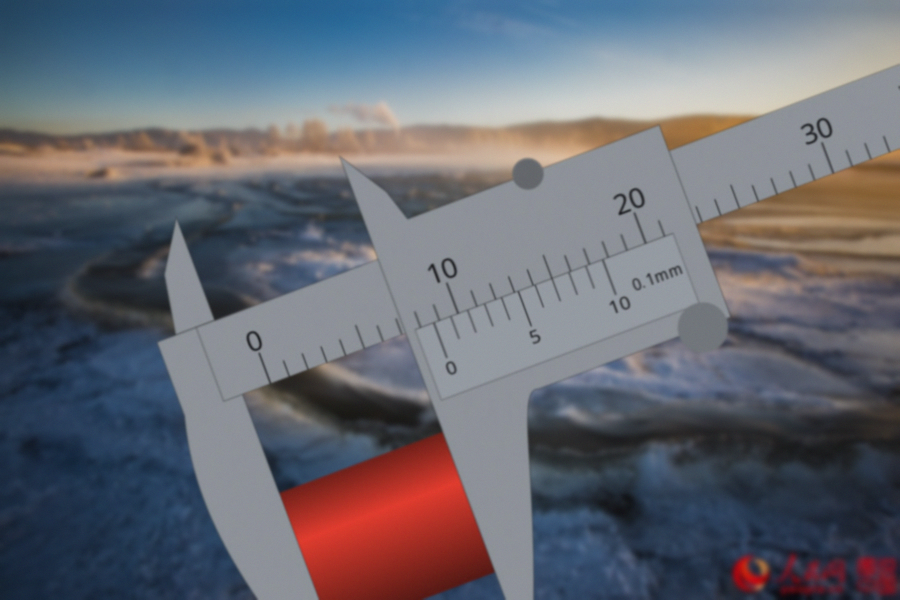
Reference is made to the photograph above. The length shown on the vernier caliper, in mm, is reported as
8.7 mm
